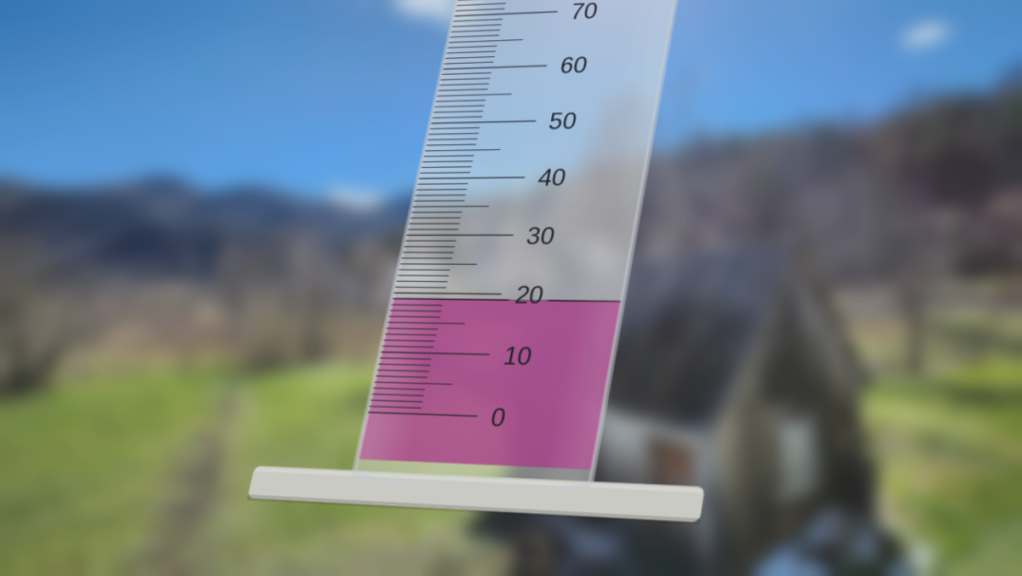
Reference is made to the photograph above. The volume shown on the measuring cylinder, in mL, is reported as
19 mL
